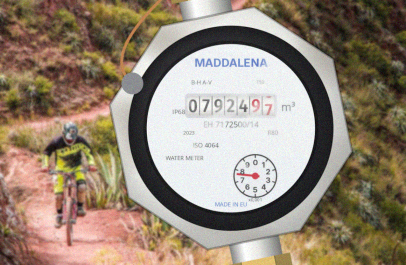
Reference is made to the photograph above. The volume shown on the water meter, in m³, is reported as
7924.967 m³
